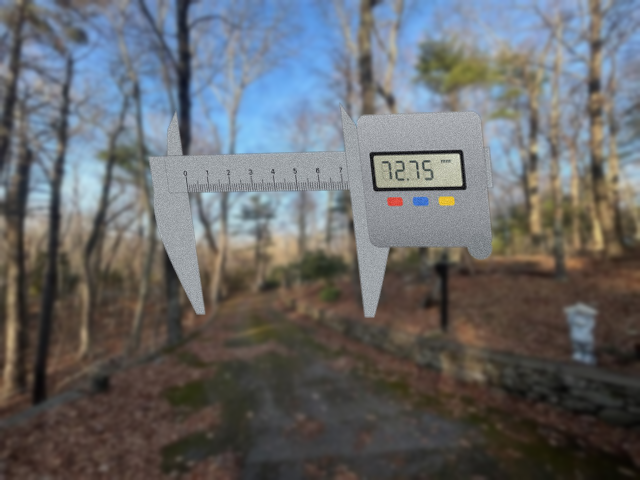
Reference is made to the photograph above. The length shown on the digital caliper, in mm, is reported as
72.75 mm
